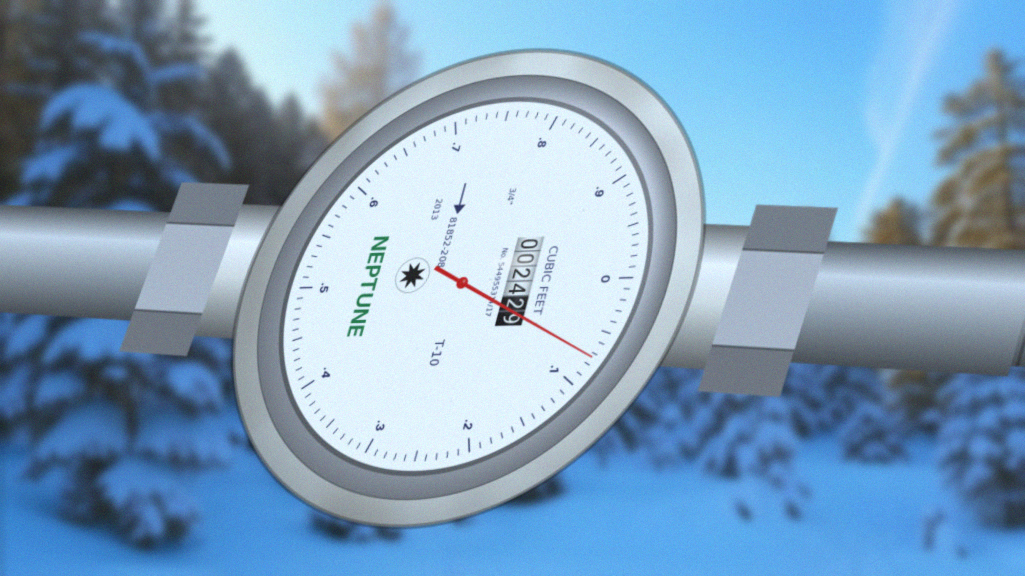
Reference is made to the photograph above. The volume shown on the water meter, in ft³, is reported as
2429.07 ft³
